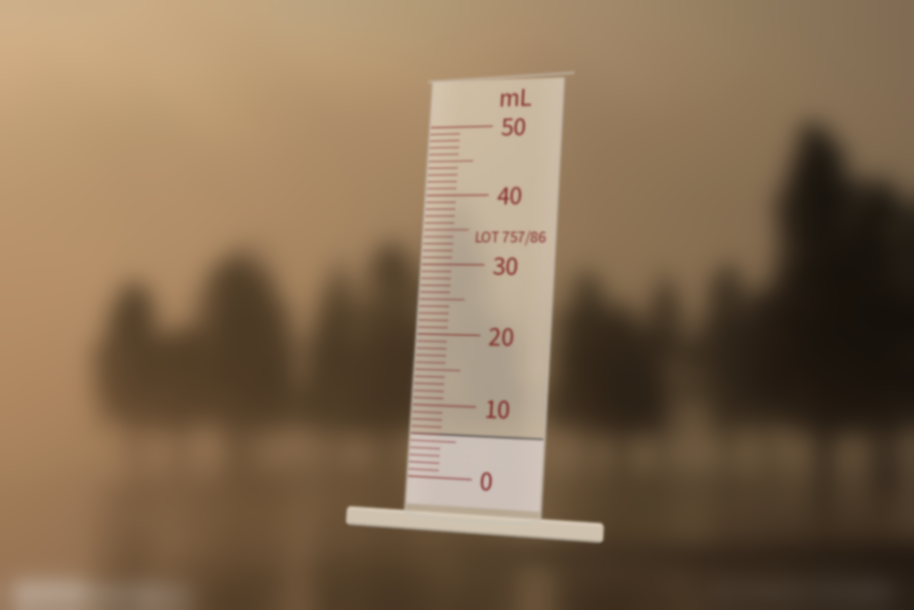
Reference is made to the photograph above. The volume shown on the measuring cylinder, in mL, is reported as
6 mL
